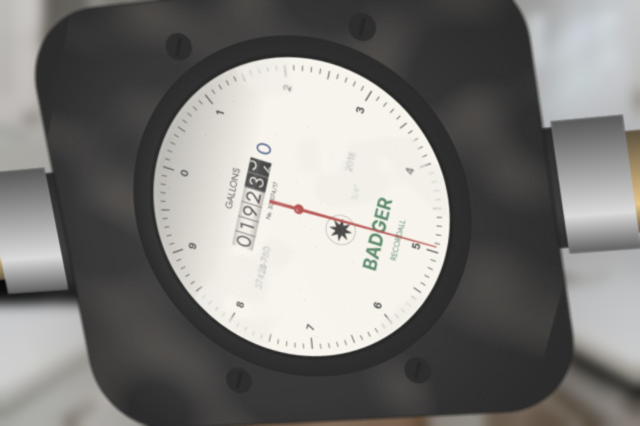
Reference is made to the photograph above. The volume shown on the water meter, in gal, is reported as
192354.9 gal
